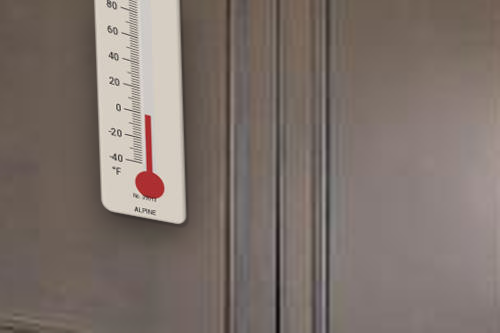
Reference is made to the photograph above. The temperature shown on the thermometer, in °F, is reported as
0 °F
